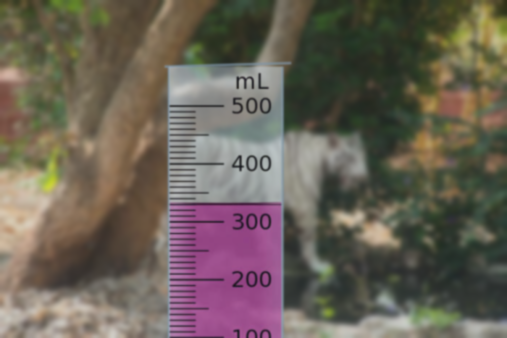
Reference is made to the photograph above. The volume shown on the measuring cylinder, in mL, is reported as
330 mL
